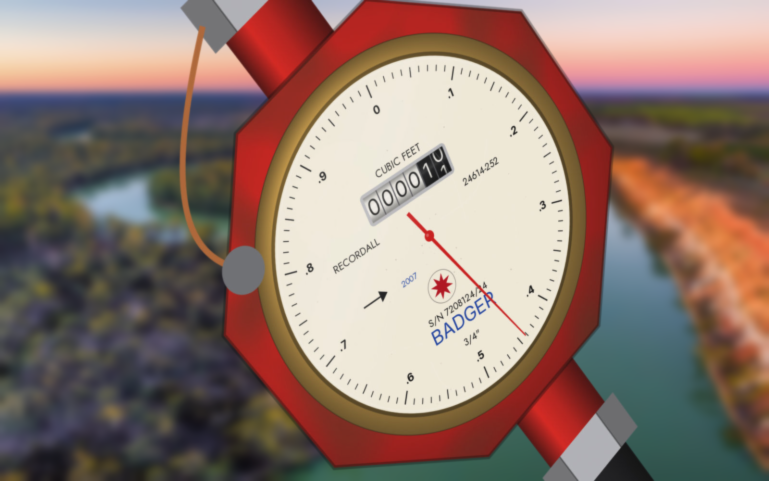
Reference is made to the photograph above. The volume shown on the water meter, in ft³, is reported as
10.44 ft³
